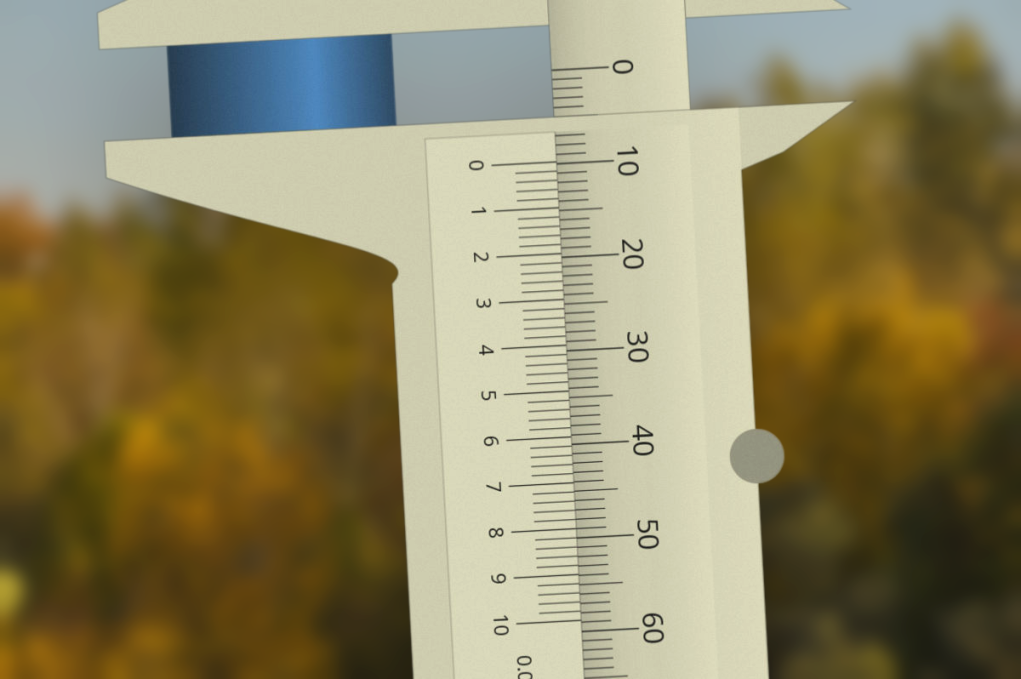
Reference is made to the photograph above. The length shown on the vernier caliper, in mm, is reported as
9.8 mm
